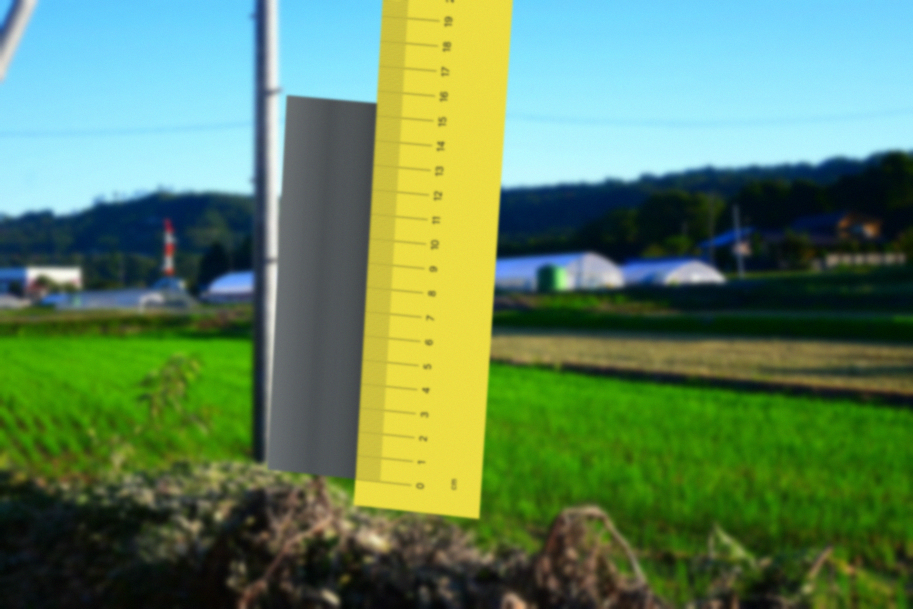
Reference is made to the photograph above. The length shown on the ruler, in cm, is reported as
15.5 cm
